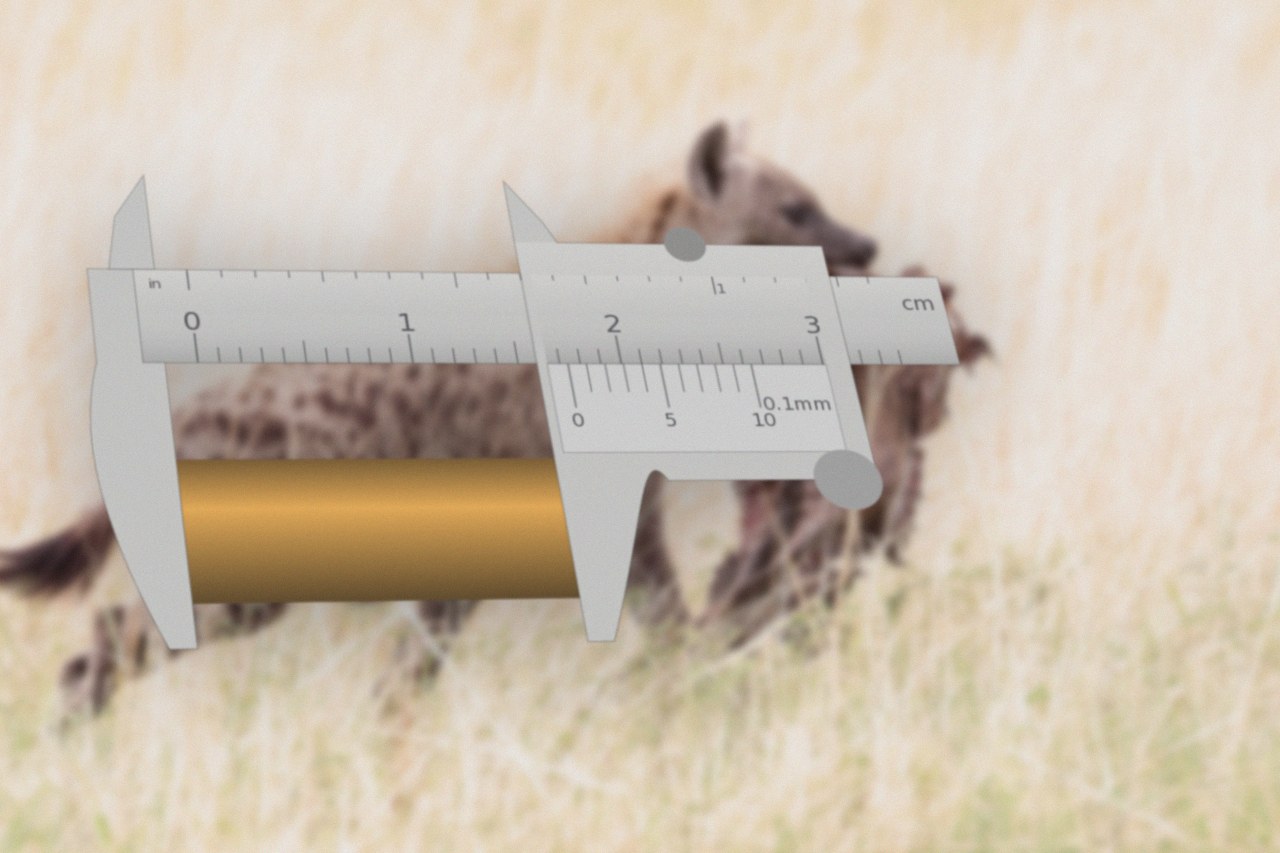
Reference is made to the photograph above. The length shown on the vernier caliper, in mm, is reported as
17.4 mm
